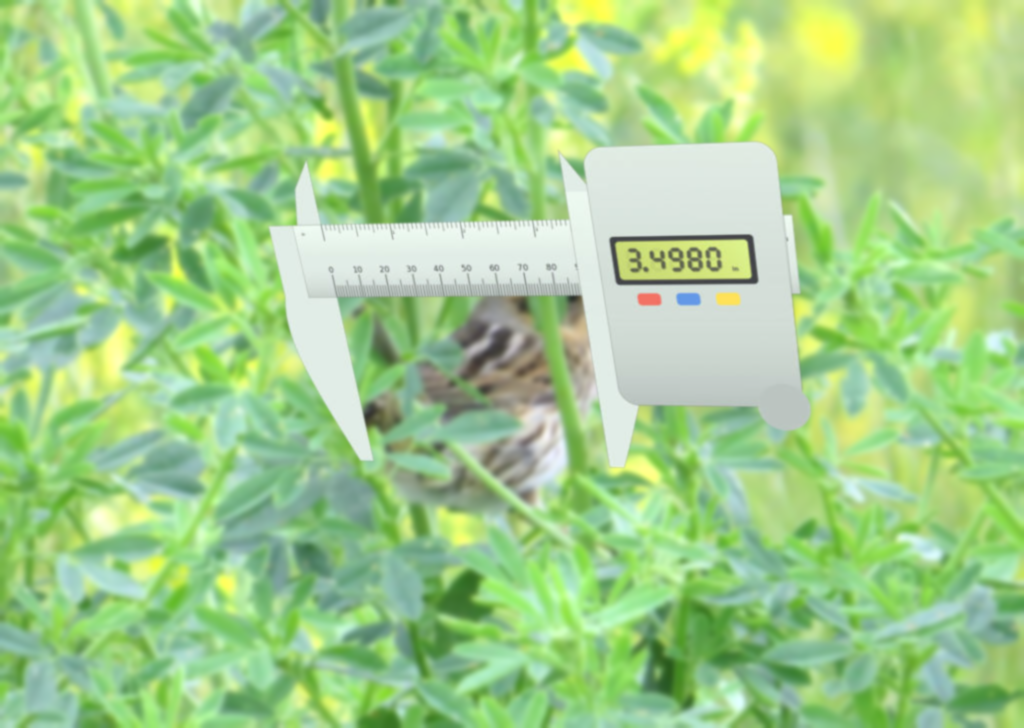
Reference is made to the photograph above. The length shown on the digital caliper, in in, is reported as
3.4980 in
